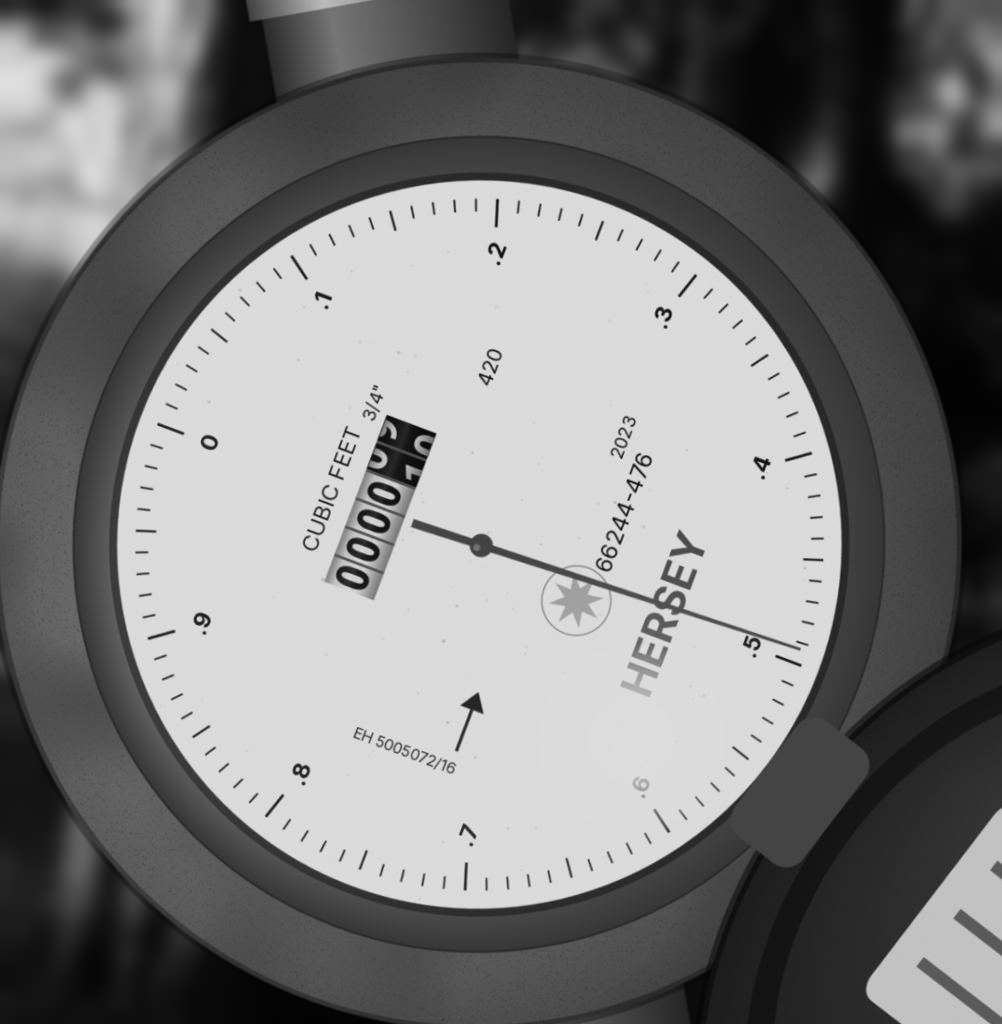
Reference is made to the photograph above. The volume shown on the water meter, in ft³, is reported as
9.49 ft³
